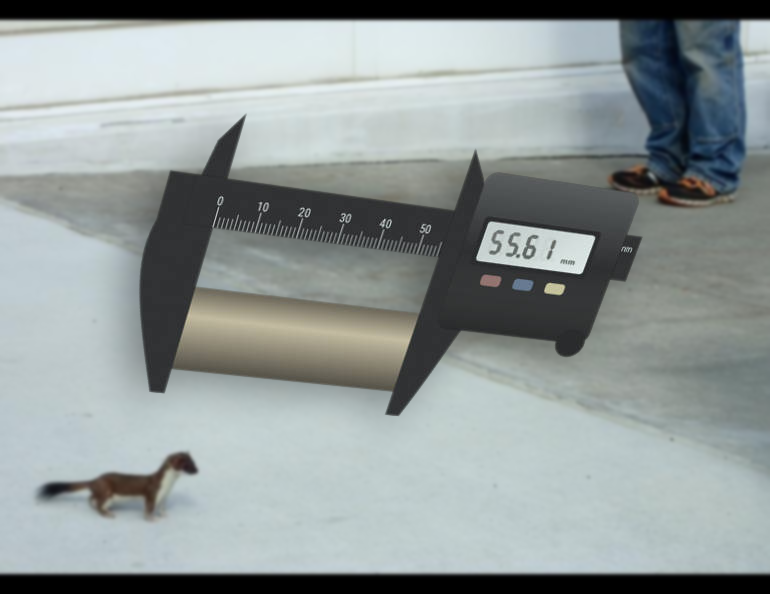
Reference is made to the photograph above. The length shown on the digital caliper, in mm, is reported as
55.61 mm
